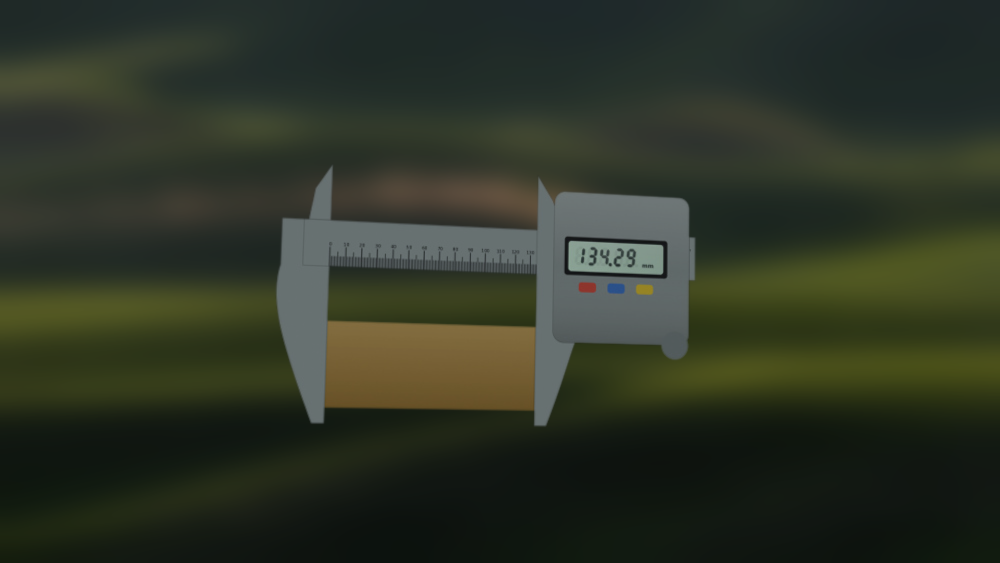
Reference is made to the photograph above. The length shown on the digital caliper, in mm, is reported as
134.29 mm
